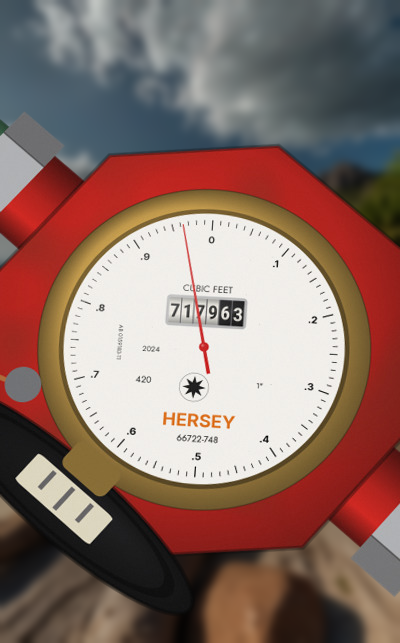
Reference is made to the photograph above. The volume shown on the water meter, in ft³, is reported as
717962.96 ft³
